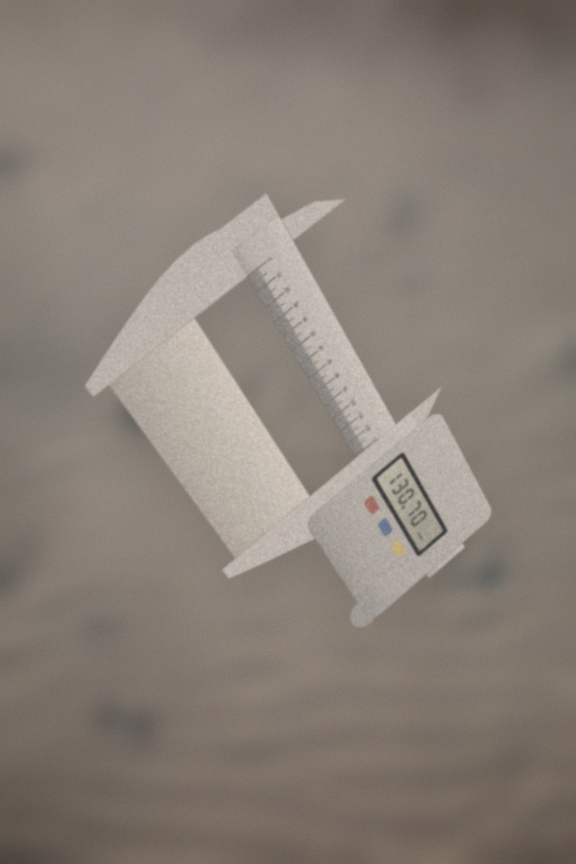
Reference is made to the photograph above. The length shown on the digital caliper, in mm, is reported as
130.70 mm
